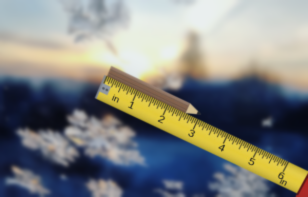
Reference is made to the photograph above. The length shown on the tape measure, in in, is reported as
3 in
